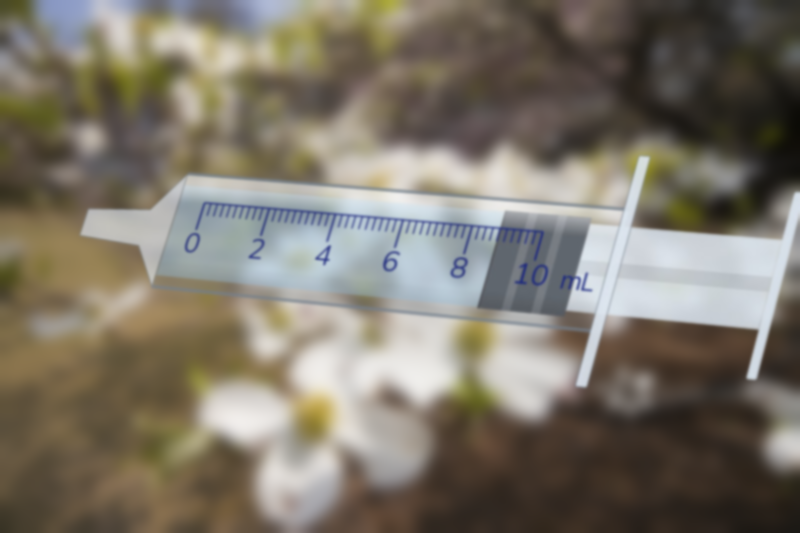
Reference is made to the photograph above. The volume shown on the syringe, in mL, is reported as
8.8 mL
